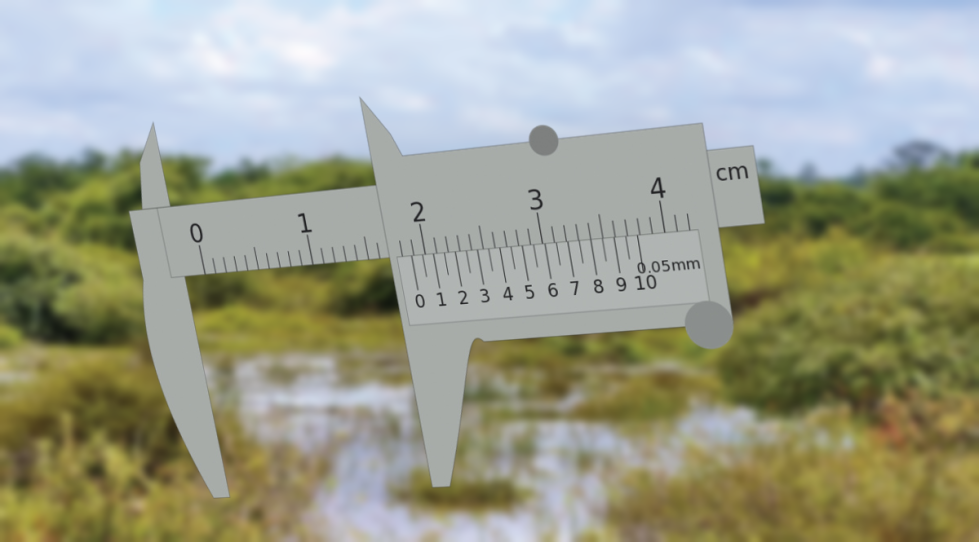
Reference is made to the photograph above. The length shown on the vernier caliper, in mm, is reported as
18.8 mm
